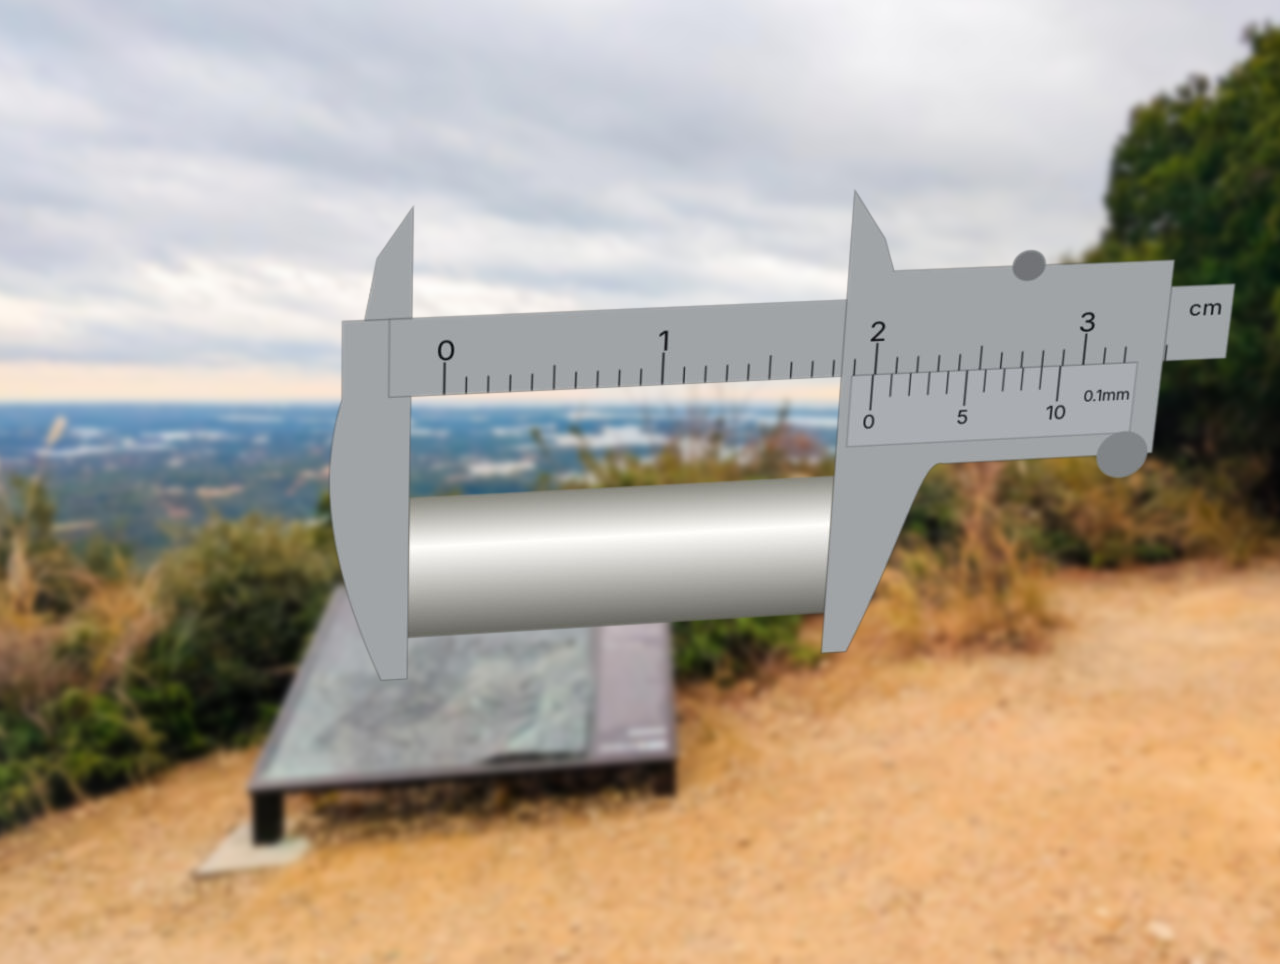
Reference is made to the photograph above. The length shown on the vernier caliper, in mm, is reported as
19.9 mm
